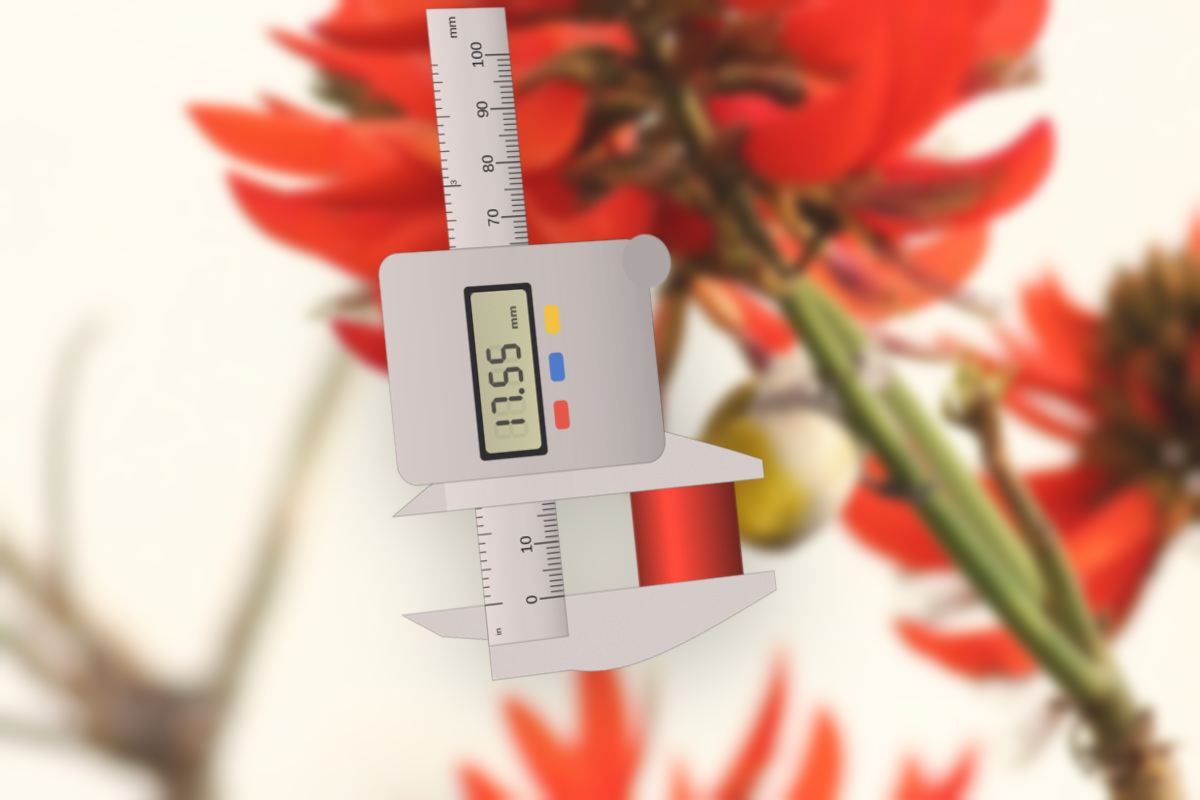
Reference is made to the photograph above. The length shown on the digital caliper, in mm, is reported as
17.55 mm
